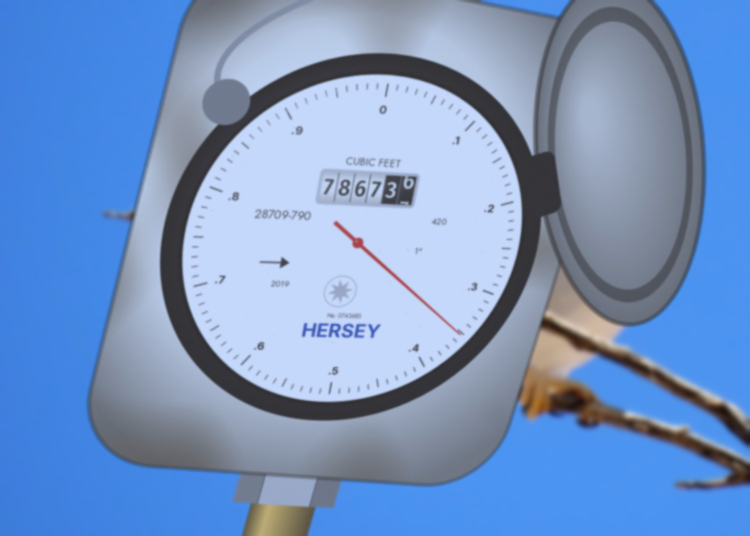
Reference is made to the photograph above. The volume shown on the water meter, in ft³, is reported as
786736.35 ft³
